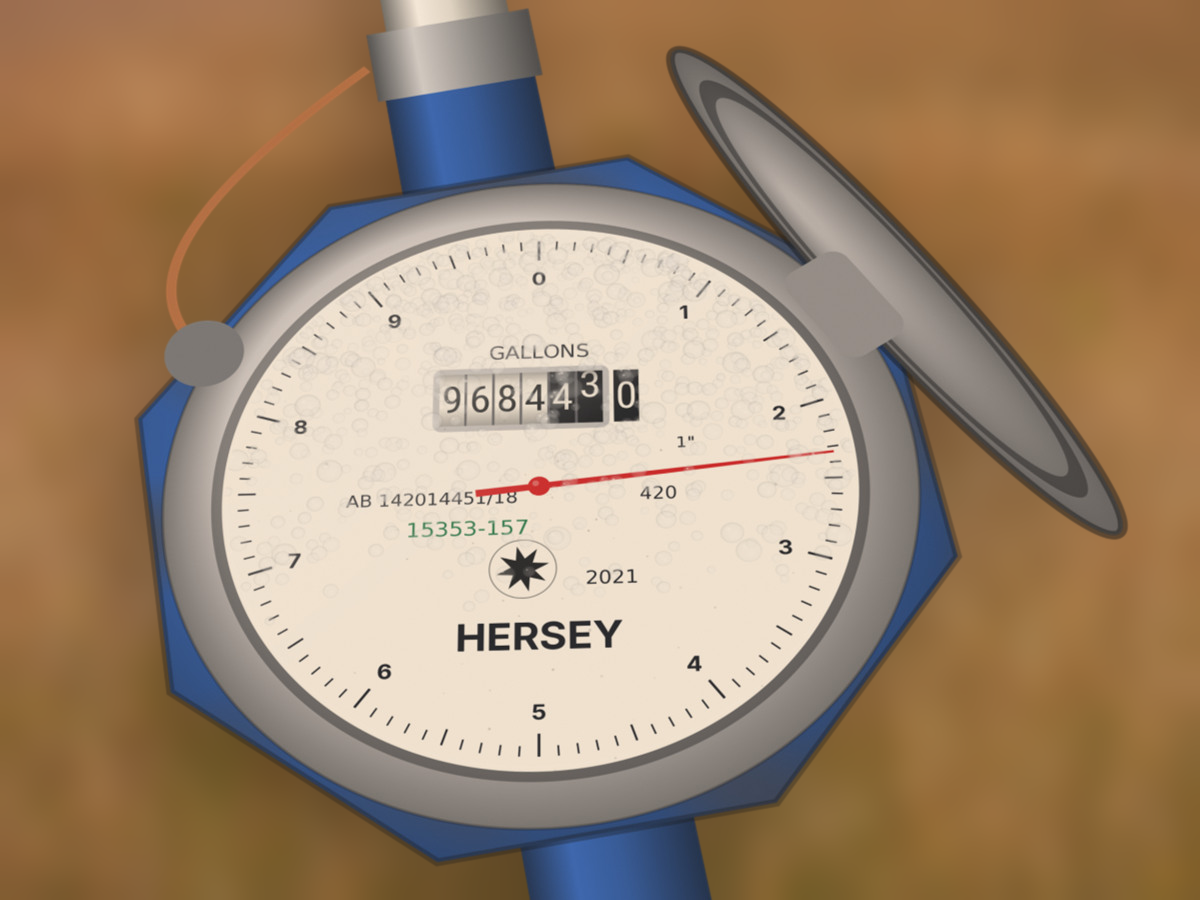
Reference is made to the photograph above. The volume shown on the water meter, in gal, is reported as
9684432.3 gal
